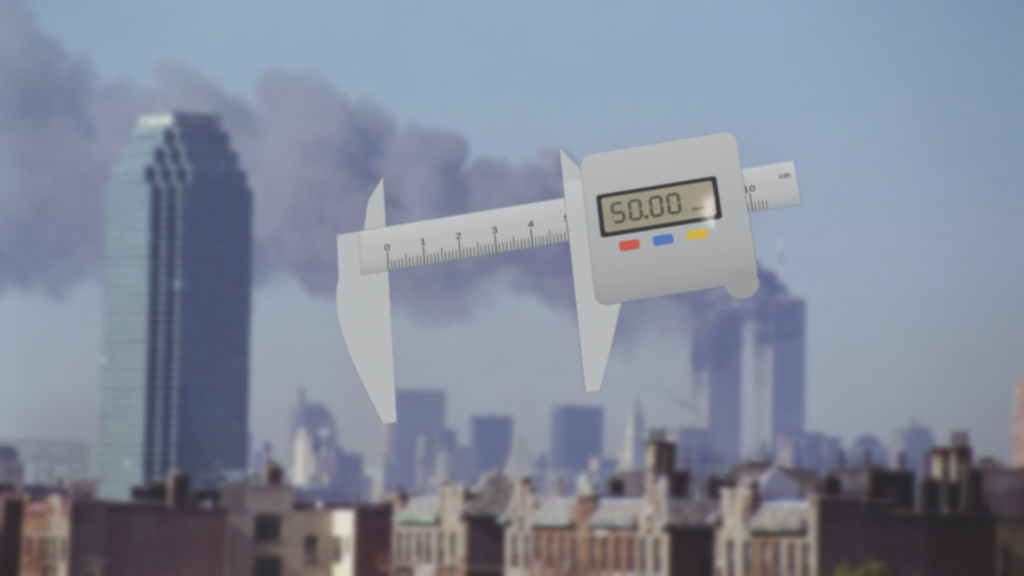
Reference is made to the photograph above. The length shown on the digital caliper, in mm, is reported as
50.00 mm
